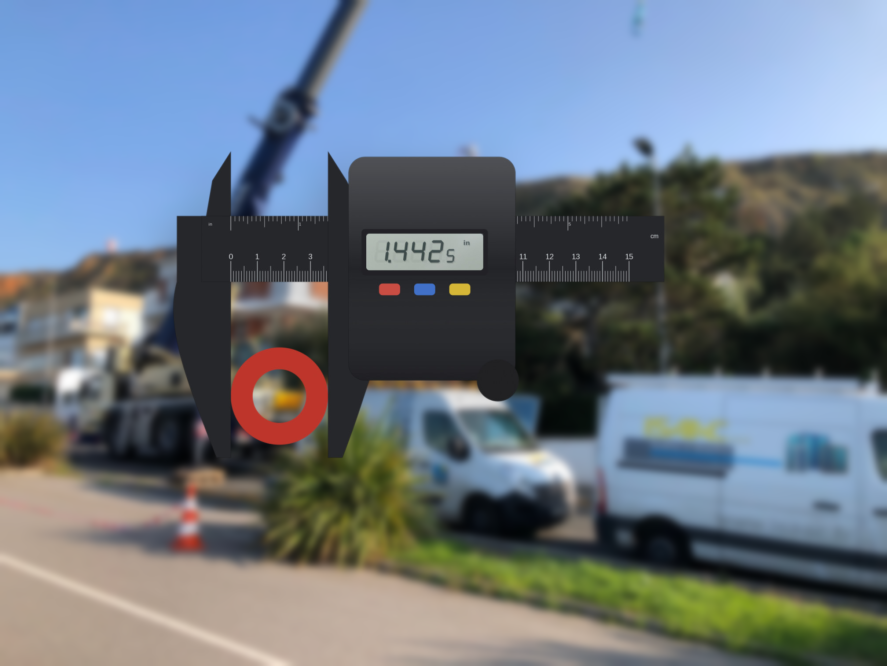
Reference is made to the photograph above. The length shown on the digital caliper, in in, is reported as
1.4425 in
